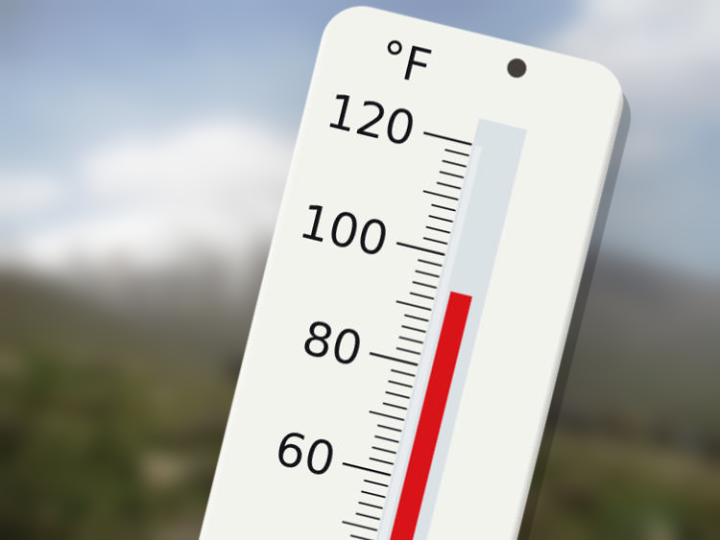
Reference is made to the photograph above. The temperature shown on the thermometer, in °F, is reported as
94 °F
